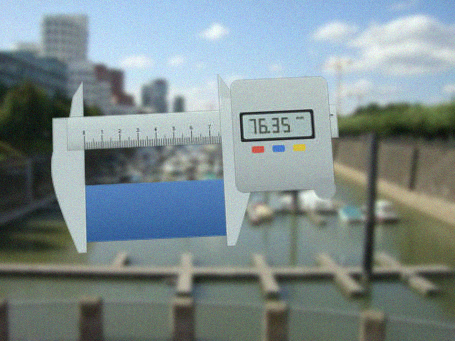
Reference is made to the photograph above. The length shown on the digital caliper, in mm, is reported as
76.35 mm
